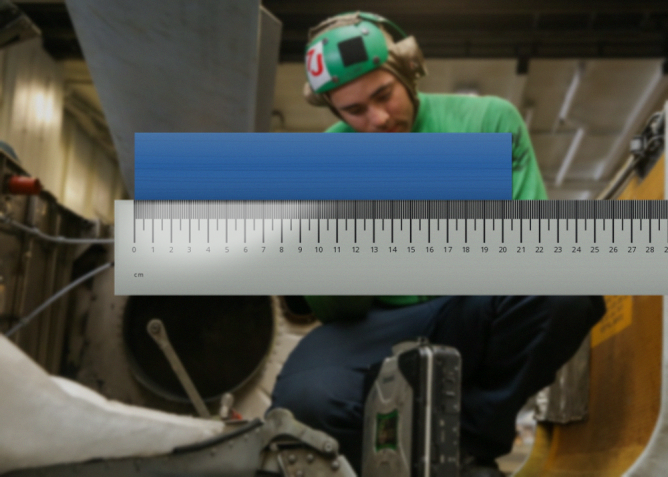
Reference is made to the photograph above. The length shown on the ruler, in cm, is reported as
20.5 cm
